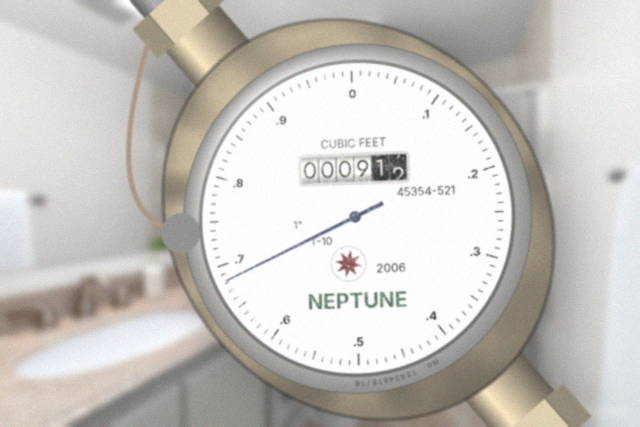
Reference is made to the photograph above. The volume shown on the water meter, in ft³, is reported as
911.68 ft³
